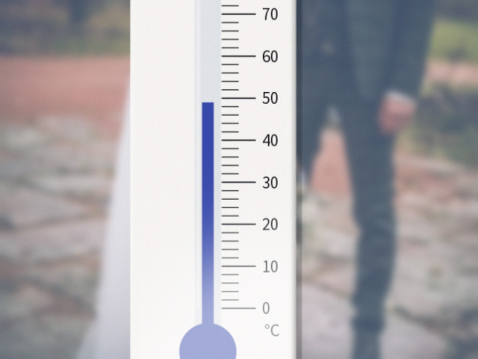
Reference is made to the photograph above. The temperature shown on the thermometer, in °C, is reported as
49 °C
